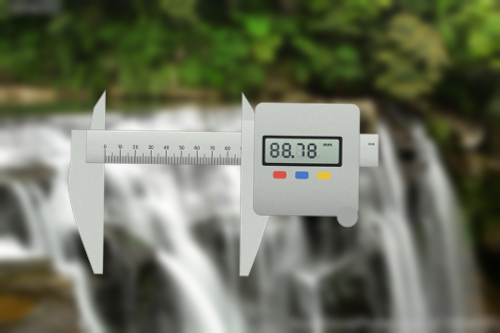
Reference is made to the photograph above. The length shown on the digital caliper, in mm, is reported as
88.78 mm
